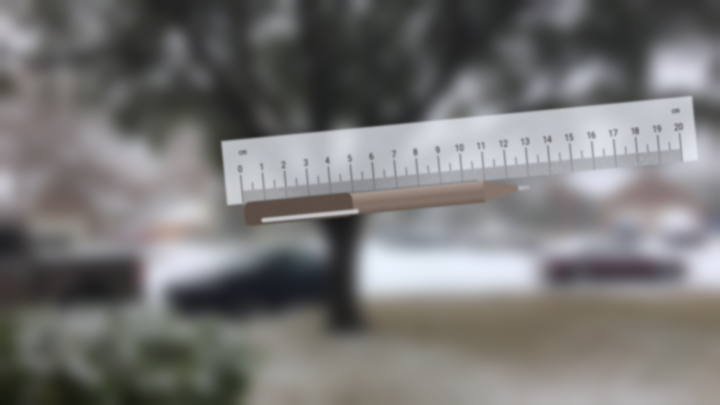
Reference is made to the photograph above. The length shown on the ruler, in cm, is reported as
13 cm
